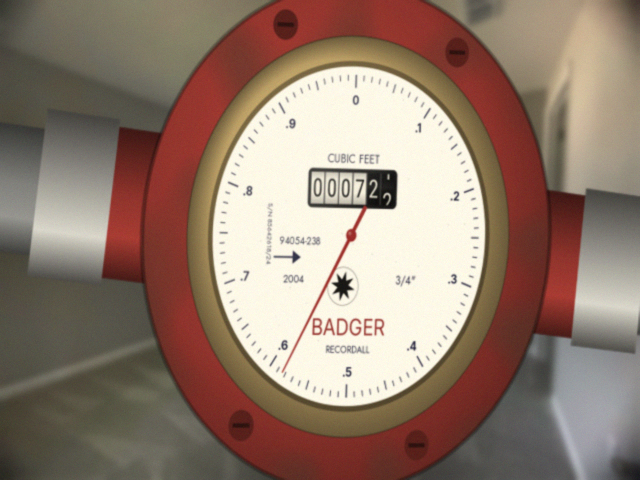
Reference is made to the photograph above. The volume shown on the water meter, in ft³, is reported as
721.58 ft³
